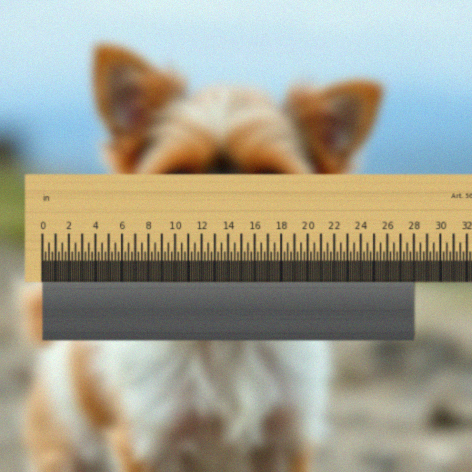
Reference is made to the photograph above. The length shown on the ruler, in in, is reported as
28 in
